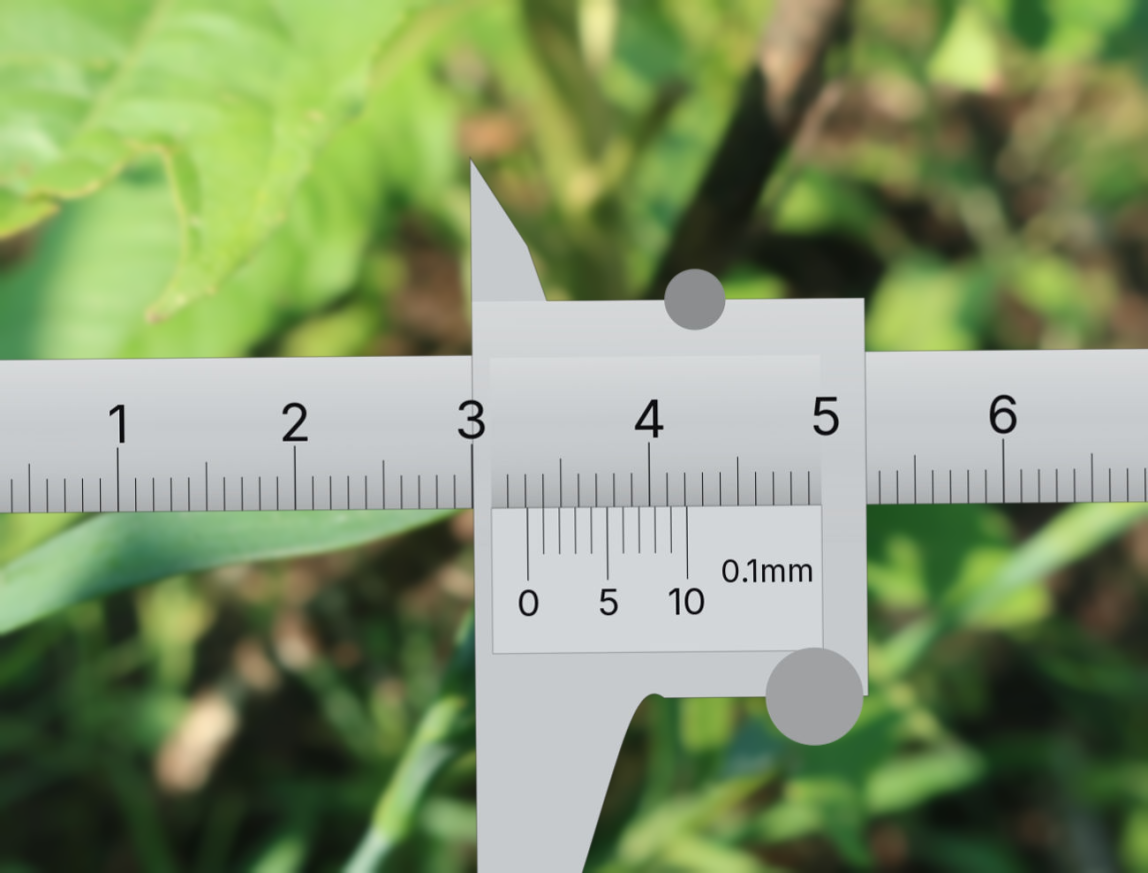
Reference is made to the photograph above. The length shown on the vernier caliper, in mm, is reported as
33.1 mm
